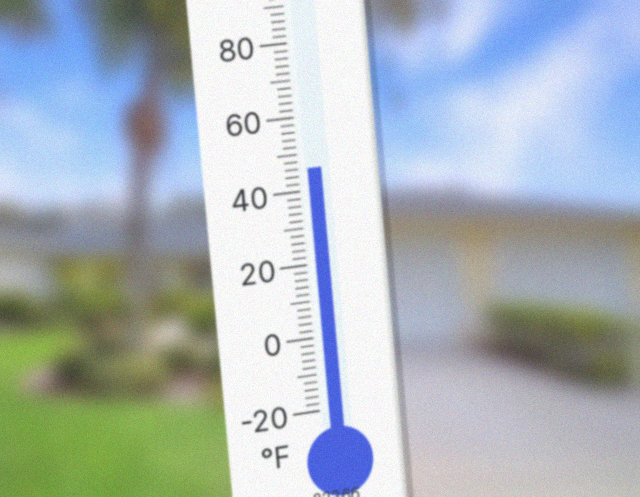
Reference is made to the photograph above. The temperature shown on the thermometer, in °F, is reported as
46 °F
